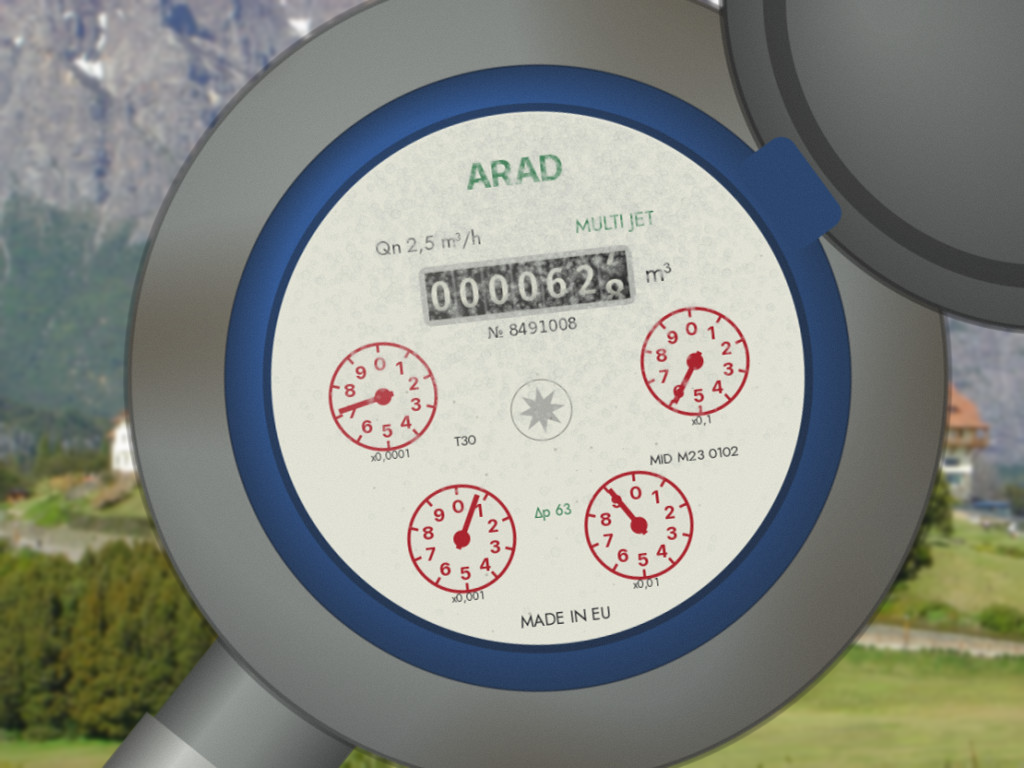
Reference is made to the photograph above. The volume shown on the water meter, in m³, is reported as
627.5907 m³
